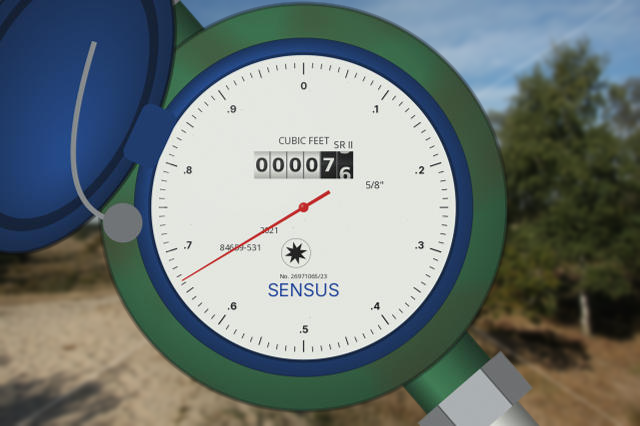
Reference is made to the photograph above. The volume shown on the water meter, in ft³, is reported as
75.66 ft³
